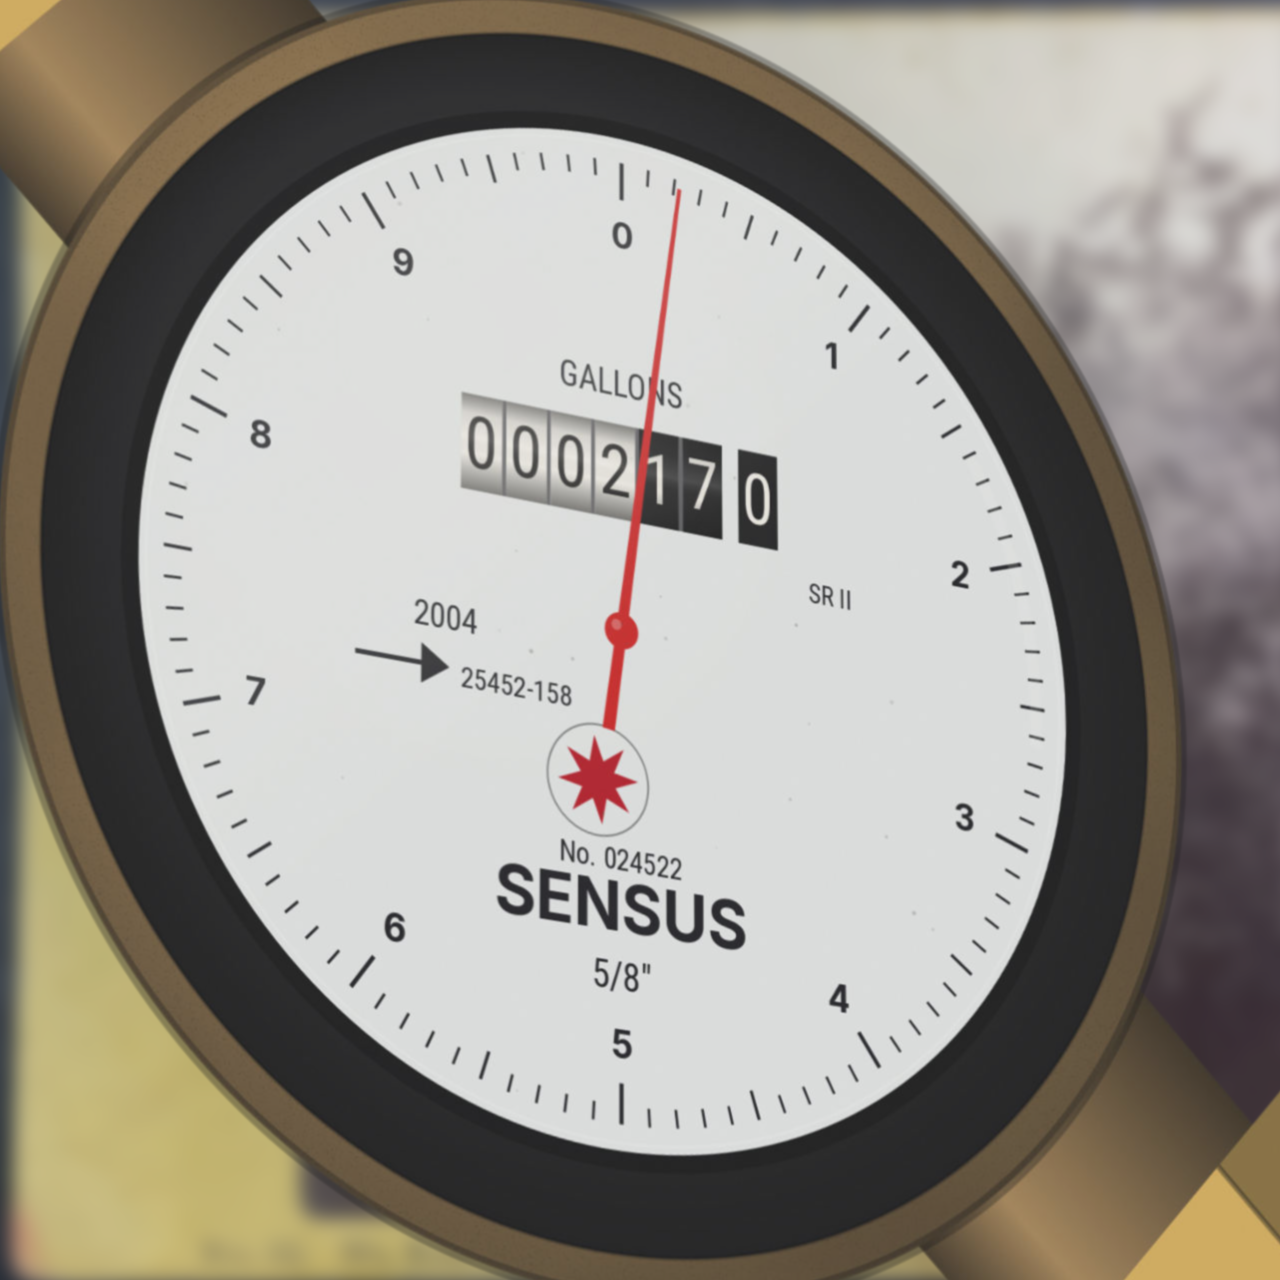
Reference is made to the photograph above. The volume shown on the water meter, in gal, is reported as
2170.2 gal
